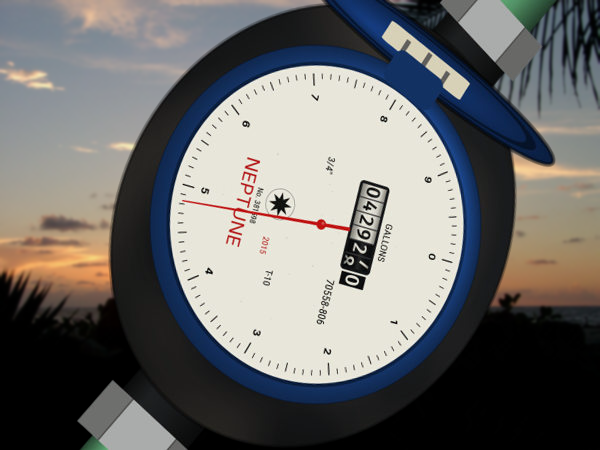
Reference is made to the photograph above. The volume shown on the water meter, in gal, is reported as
429274.8 gal
